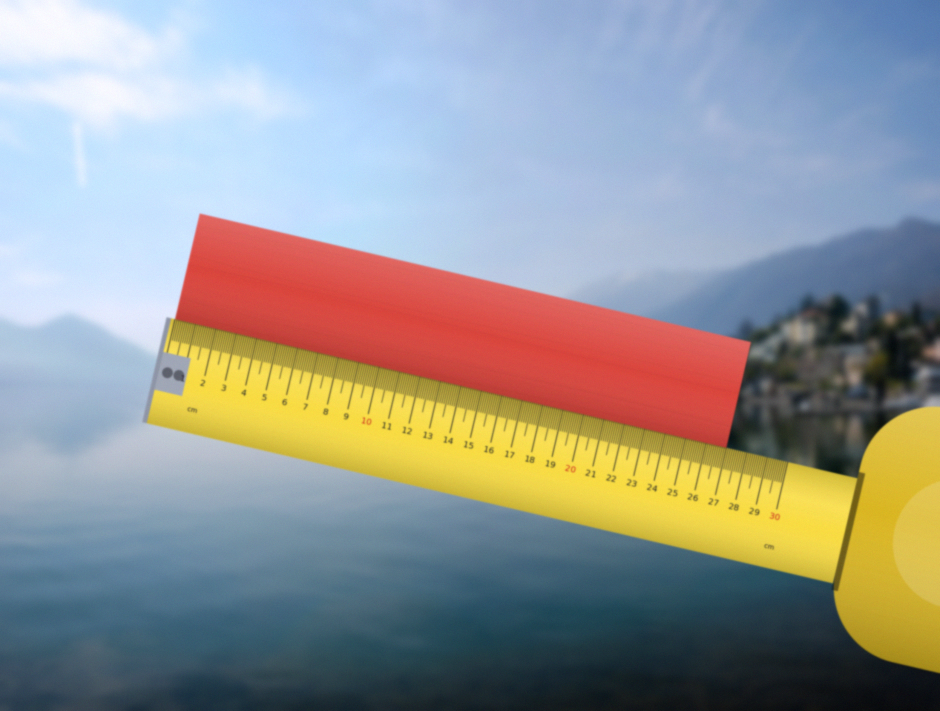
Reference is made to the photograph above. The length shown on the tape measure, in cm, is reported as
27 cm
